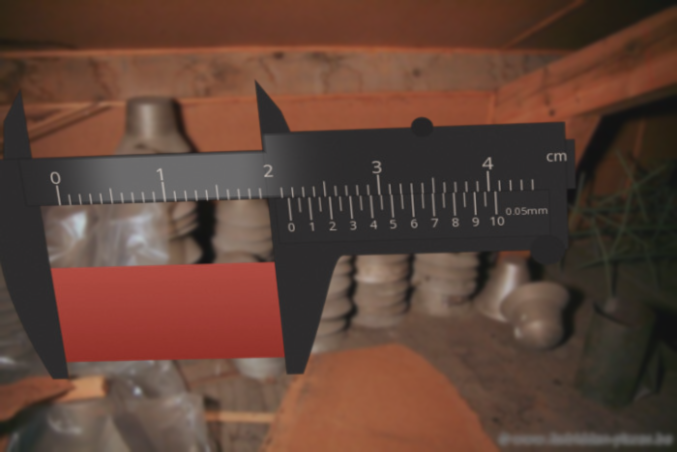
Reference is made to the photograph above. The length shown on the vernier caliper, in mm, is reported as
21.6 mm
